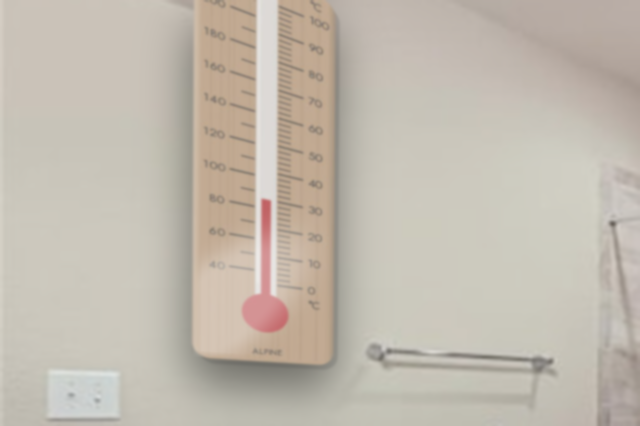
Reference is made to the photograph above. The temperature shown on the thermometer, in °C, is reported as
30 °C
